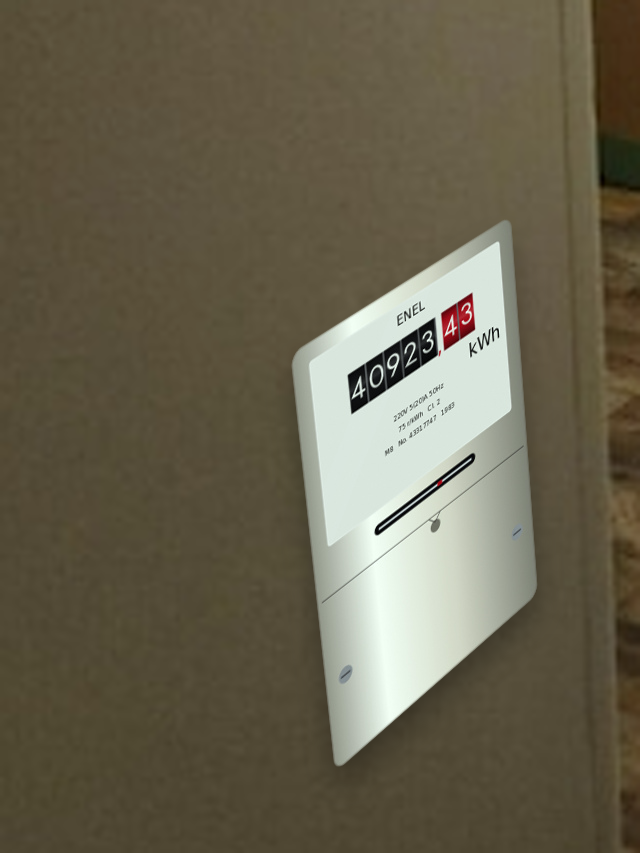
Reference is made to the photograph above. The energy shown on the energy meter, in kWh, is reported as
40923.43 kWh
